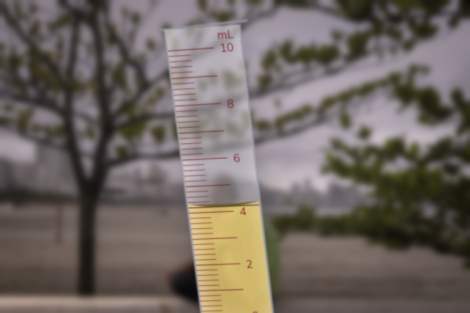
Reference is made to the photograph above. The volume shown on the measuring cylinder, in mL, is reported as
4.2 mL
